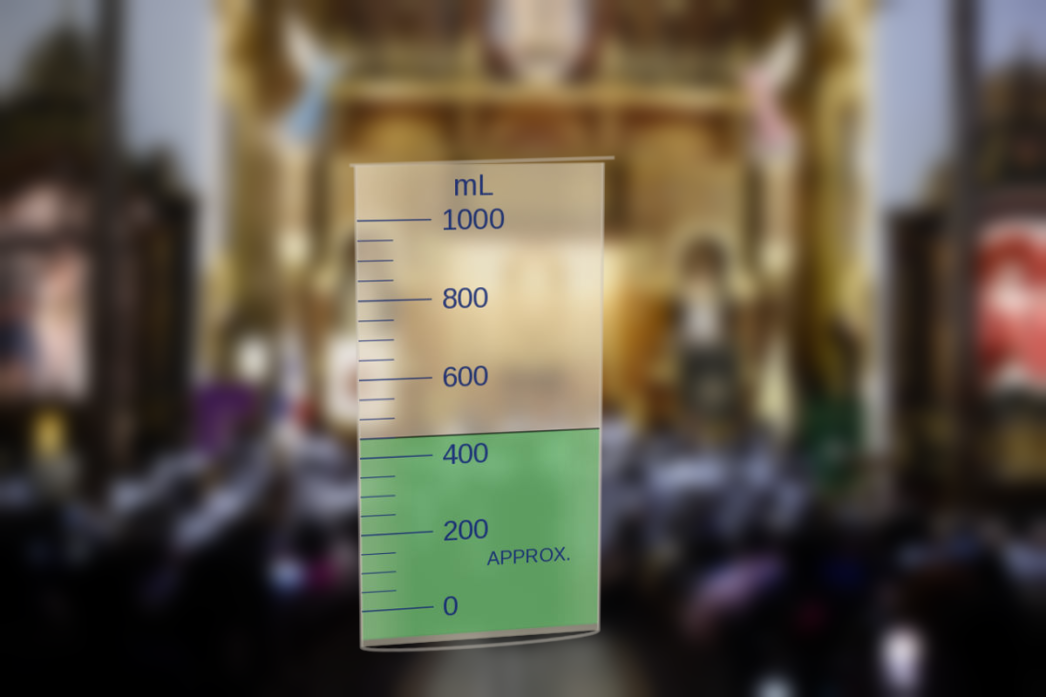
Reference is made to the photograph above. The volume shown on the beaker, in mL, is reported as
450 mL
